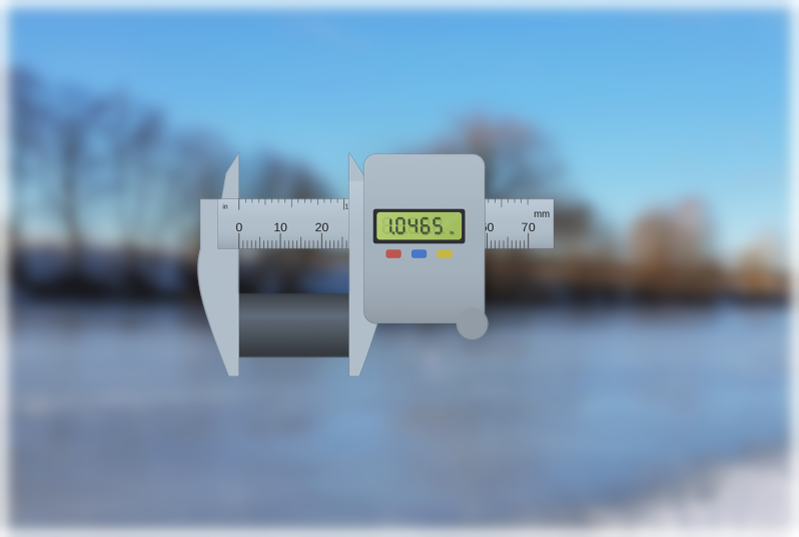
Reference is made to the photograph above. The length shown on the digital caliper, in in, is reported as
1.0465 in
